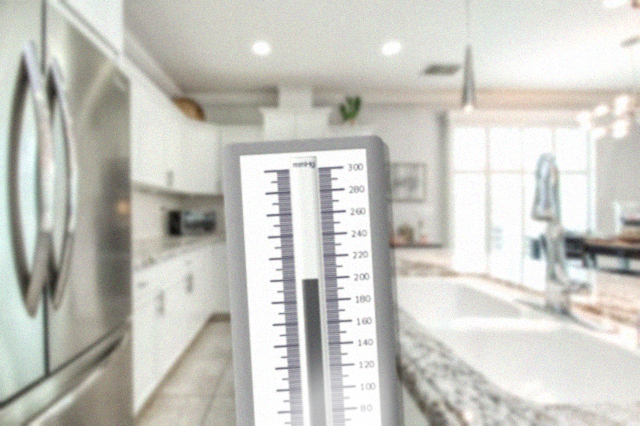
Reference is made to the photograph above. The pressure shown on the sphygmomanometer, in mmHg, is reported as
200 mmHg
